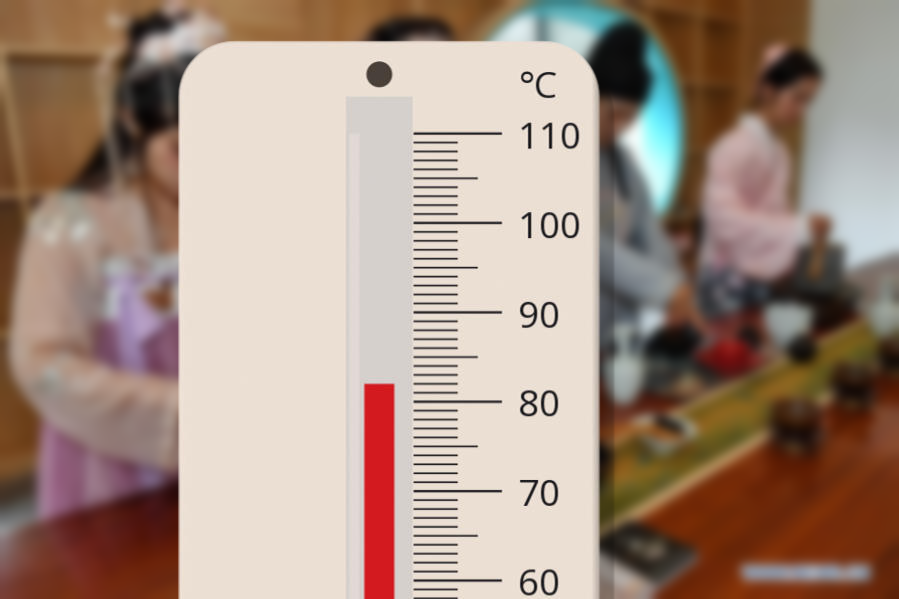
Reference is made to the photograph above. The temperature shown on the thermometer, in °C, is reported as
82 °C
